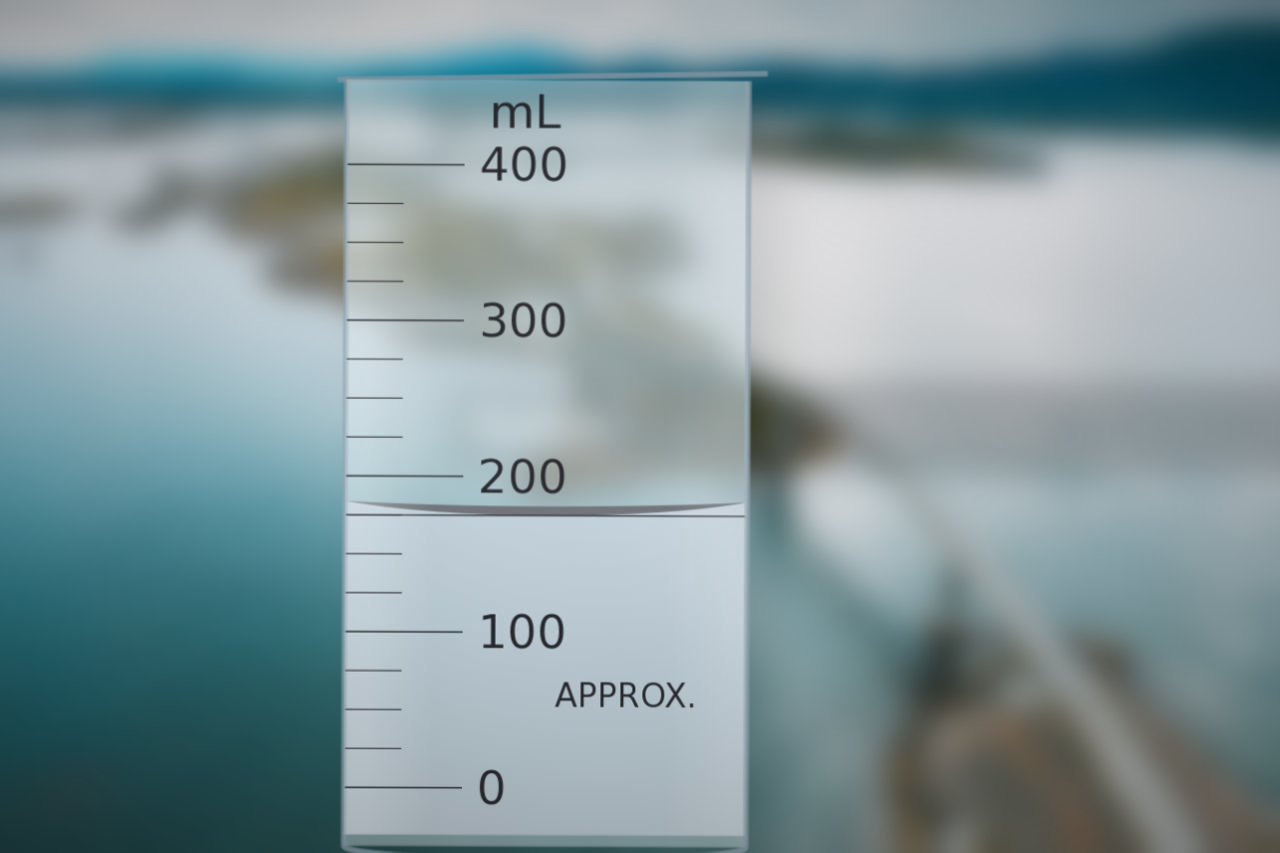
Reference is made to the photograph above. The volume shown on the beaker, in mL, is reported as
175 mL
